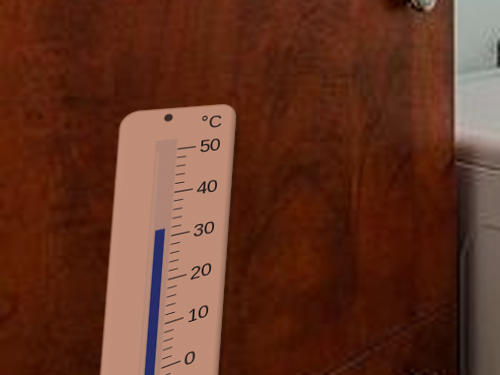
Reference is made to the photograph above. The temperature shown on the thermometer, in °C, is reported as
32 °C
